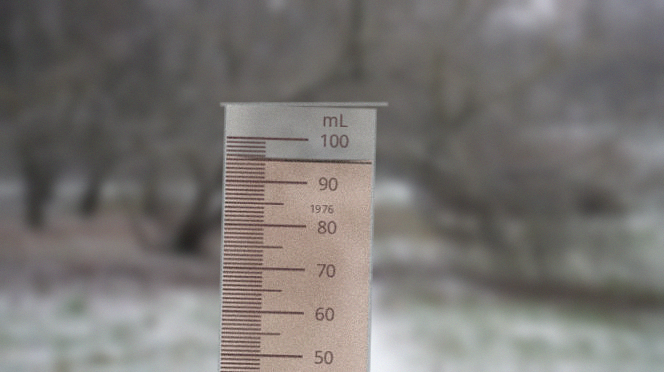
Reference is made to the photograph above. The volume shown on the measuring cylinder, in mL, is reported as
95 mL
